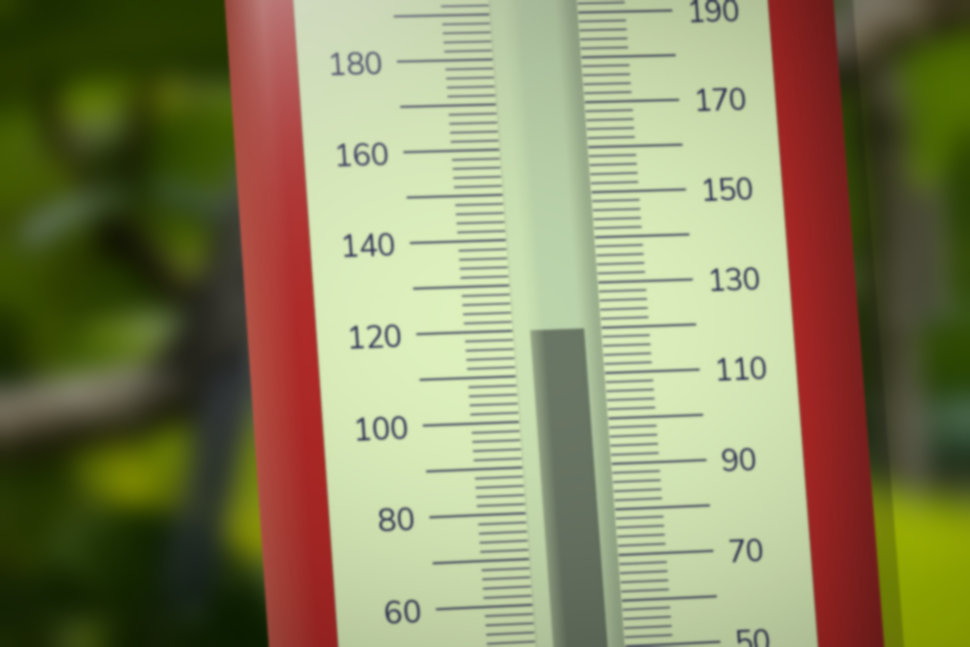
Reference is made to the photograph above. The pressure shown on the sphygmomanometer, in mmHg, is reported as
120 mmHg
